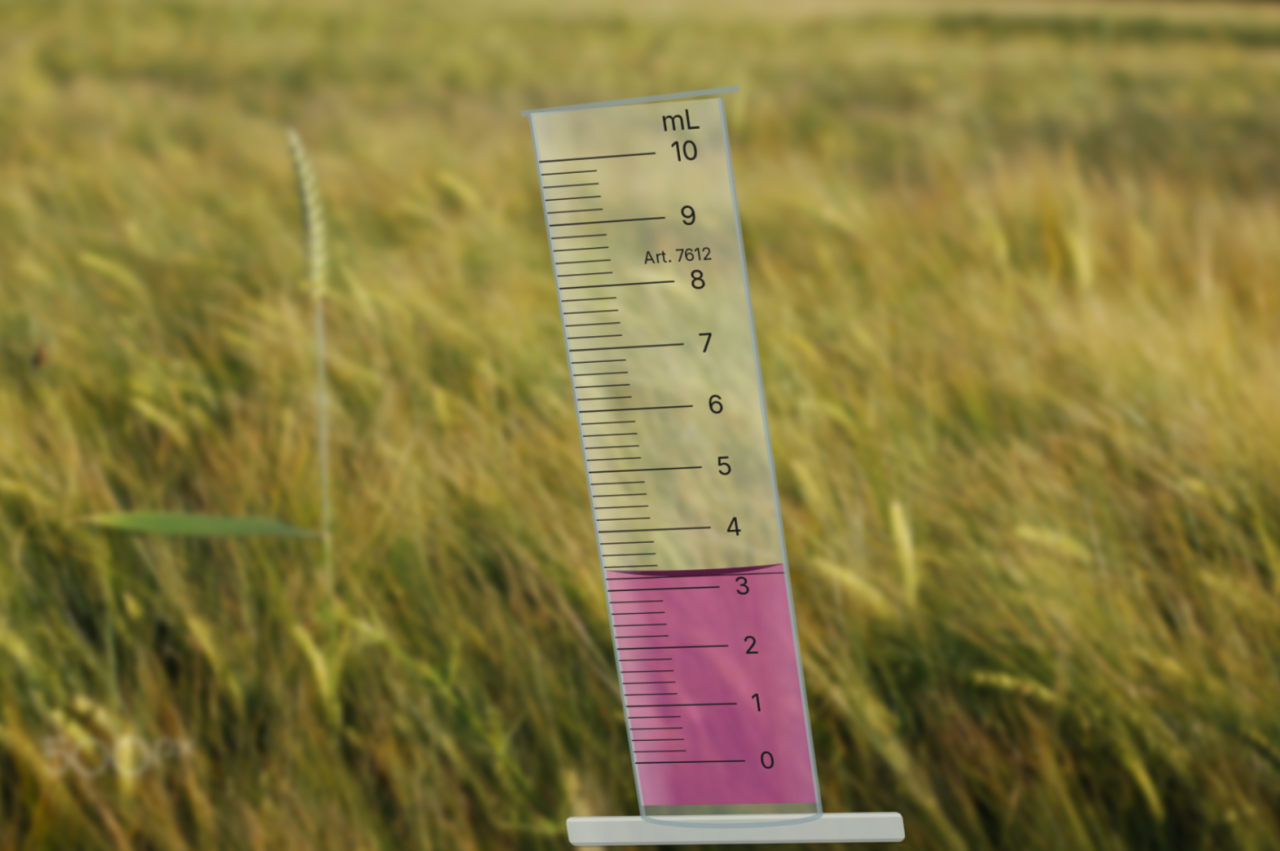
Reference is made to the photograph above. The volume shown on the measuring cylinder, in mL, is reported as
3.2 mL
